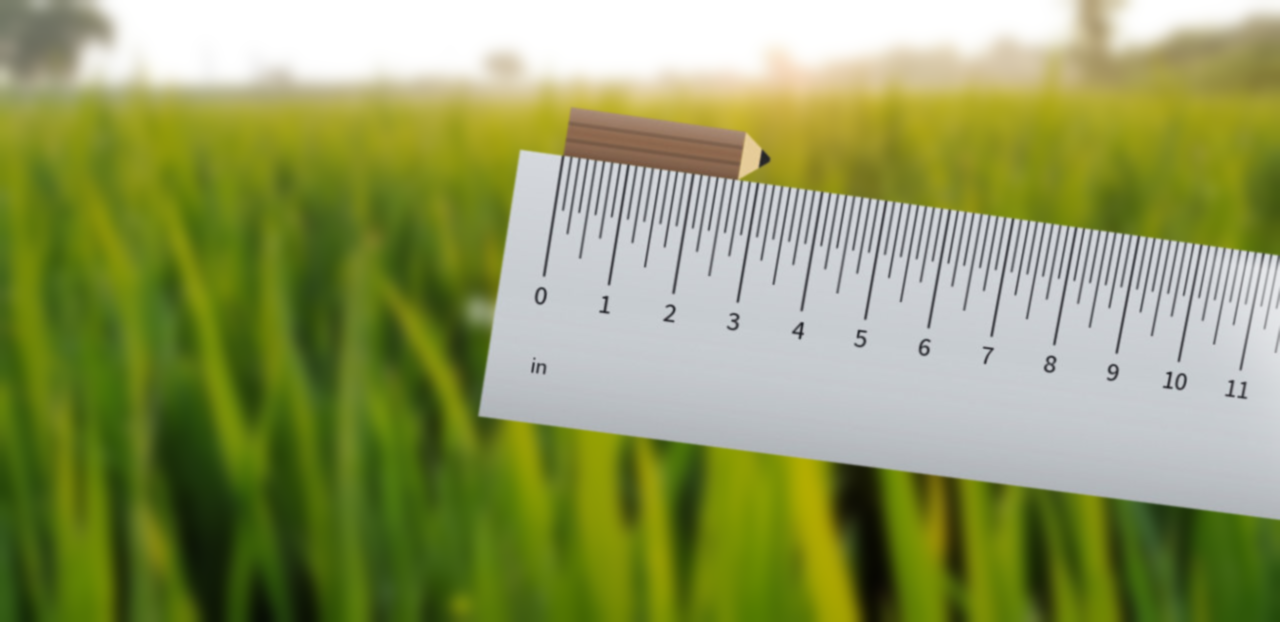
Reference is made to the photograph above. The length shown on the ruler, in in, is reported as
3.125 in
